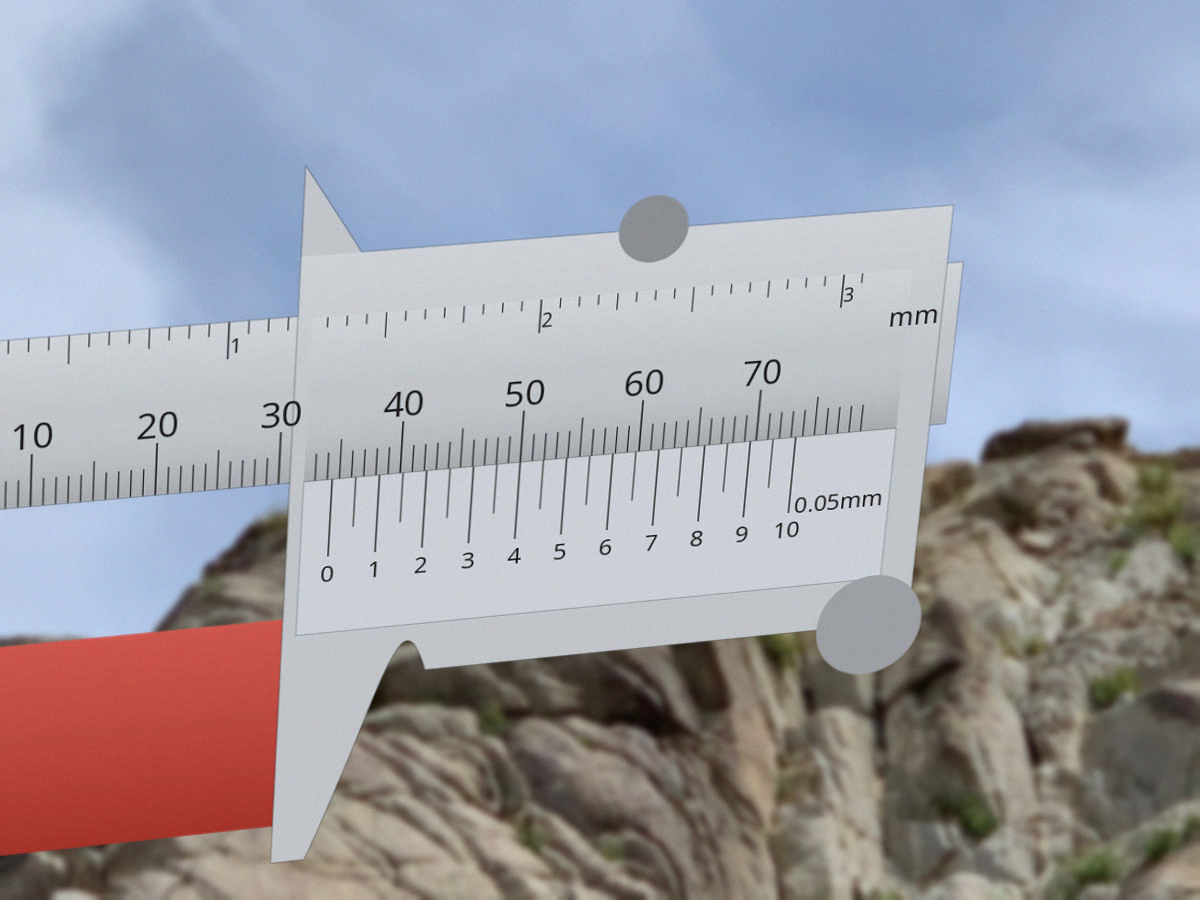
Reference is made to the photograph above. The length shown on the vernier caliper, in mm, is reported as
34.4 mm
